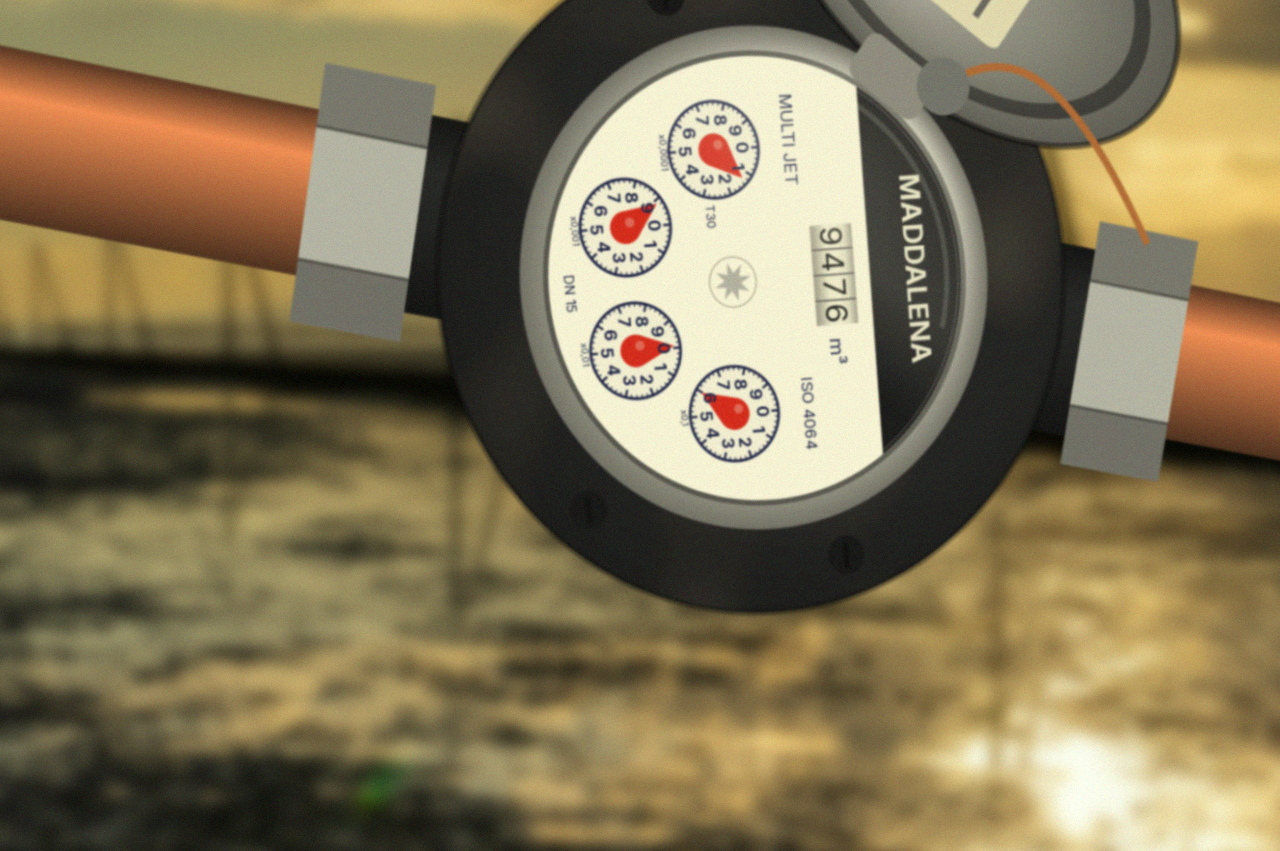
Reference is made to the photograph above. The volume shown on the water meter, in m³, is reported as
9476.5991 m³
